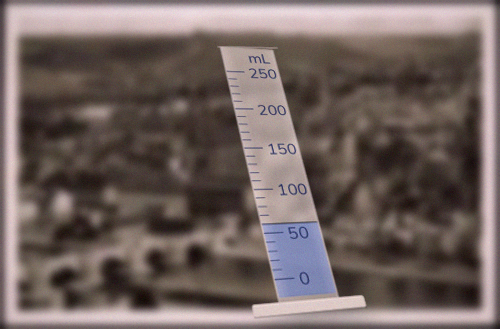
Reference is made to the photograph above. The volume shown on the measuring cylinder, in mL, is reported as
60 mL
